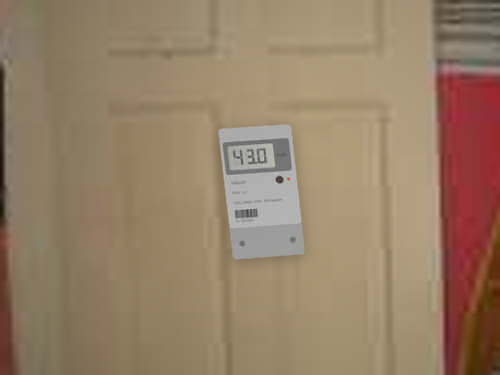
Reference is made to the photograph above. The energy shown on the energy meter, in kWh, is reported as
43.0 kWh
